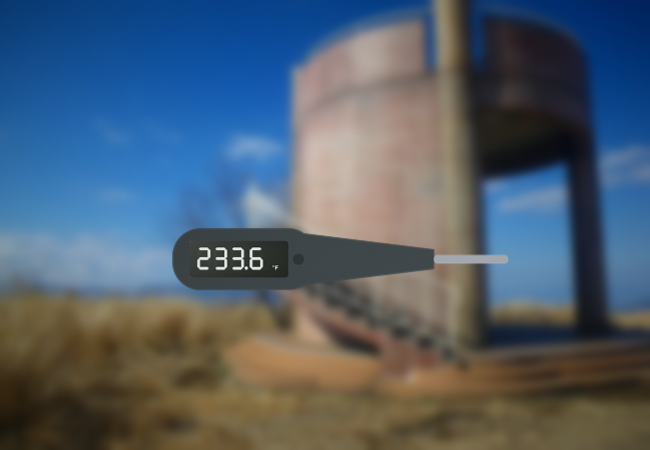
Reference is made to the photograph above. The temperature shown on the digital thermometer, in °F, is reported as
233.6 °F
